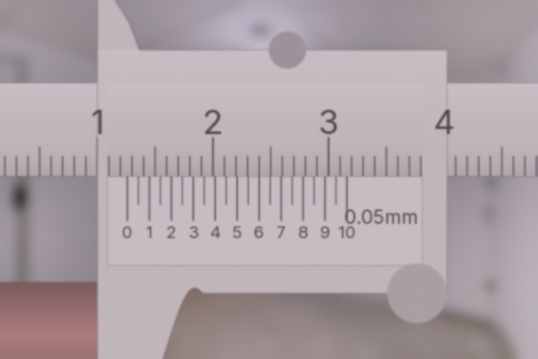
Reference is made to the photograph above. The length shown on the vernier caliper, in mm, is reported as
12.6 mm
